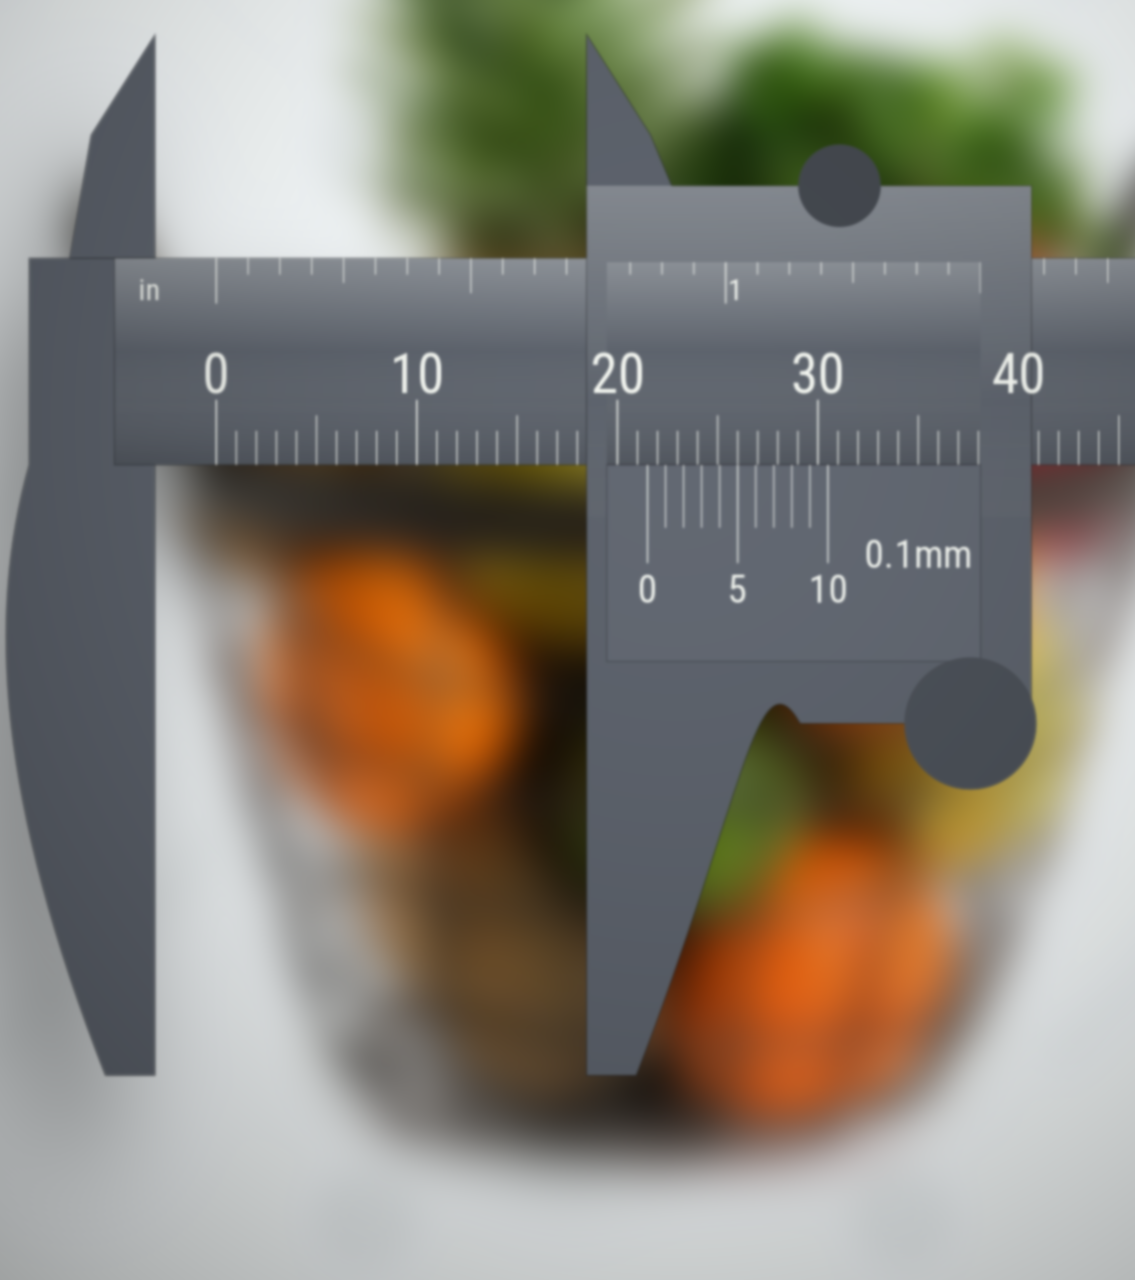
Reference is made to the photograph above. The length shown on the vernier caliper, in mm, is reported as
21.5 mm
